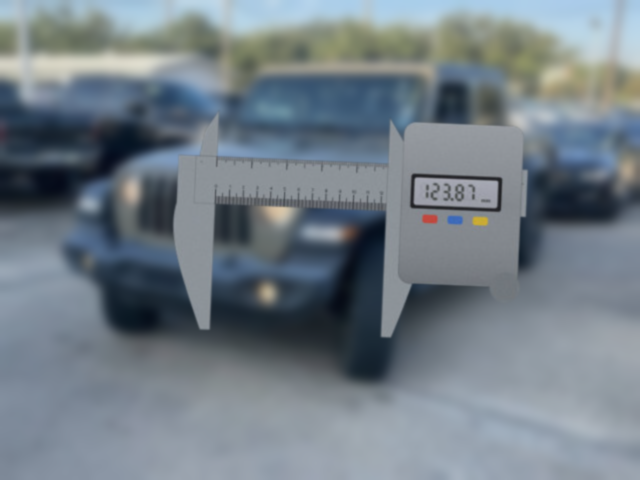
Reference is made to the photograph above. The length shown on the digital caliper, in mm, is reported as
123.87 mm
